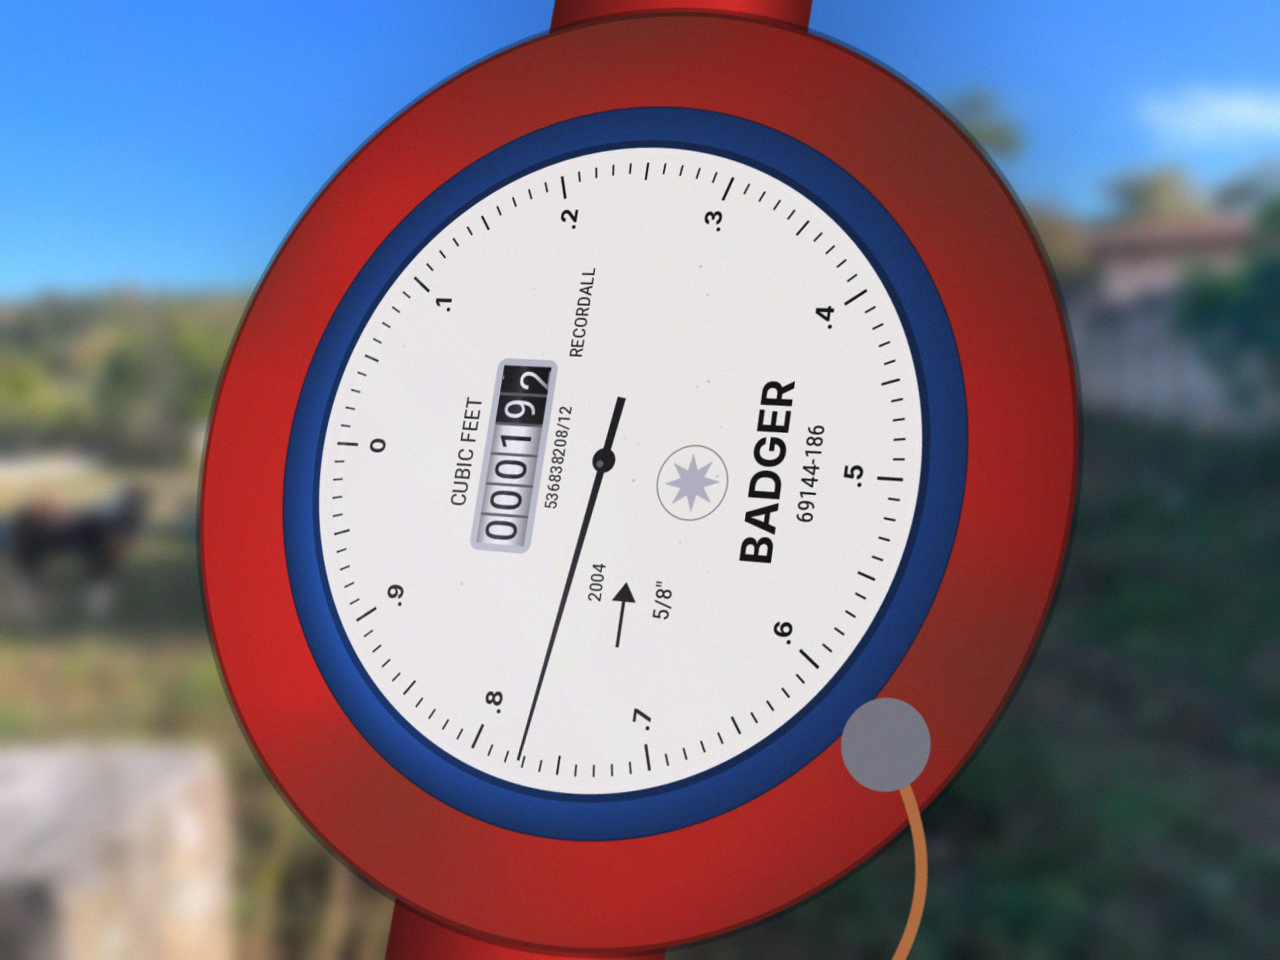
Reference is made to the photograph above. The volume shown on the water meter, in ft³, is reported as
191.77 ft³
